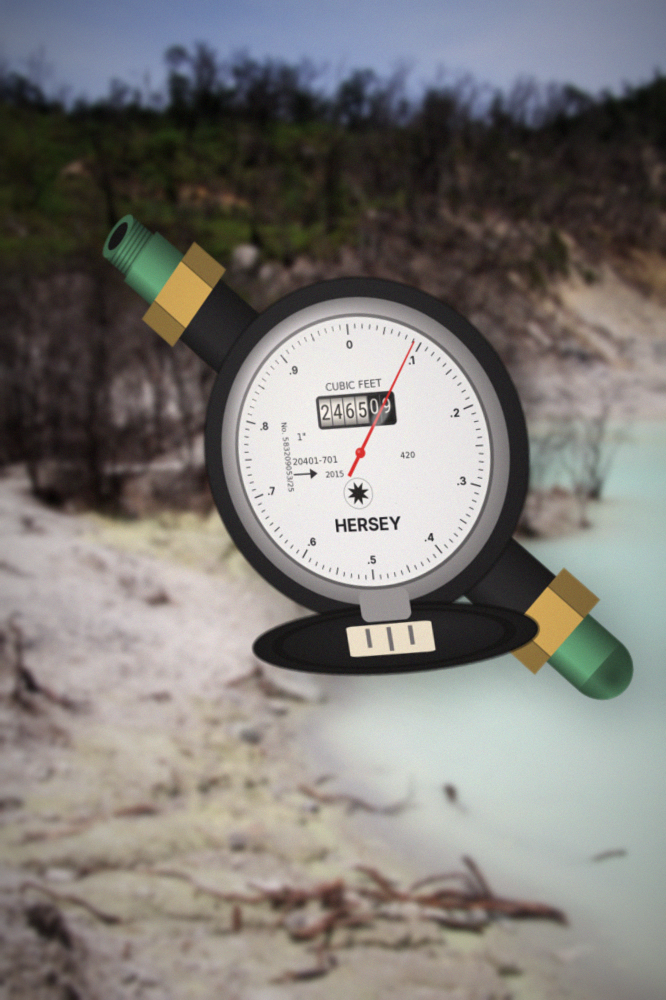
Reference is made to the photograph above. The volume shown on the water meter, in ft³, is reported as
246509.09 ft³
